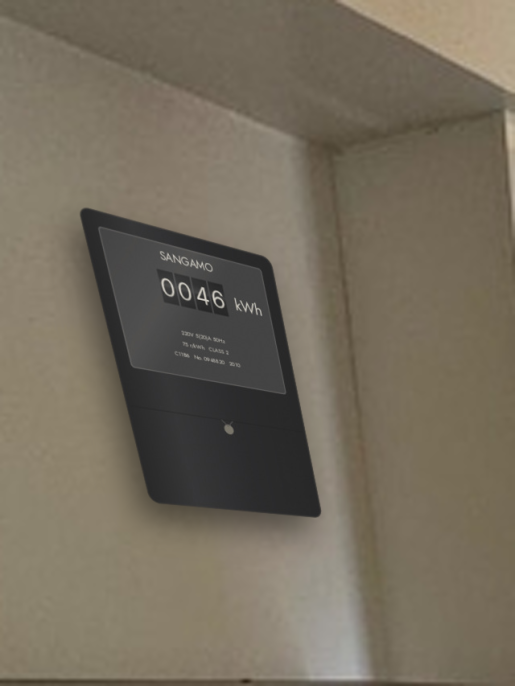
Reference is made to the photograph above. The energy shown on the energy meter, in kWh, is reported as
46 kWh
